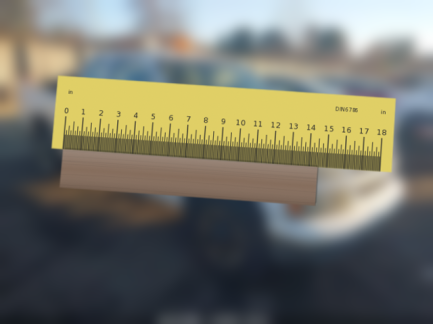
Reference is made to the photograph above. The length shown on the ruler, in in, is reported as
14.5 in
